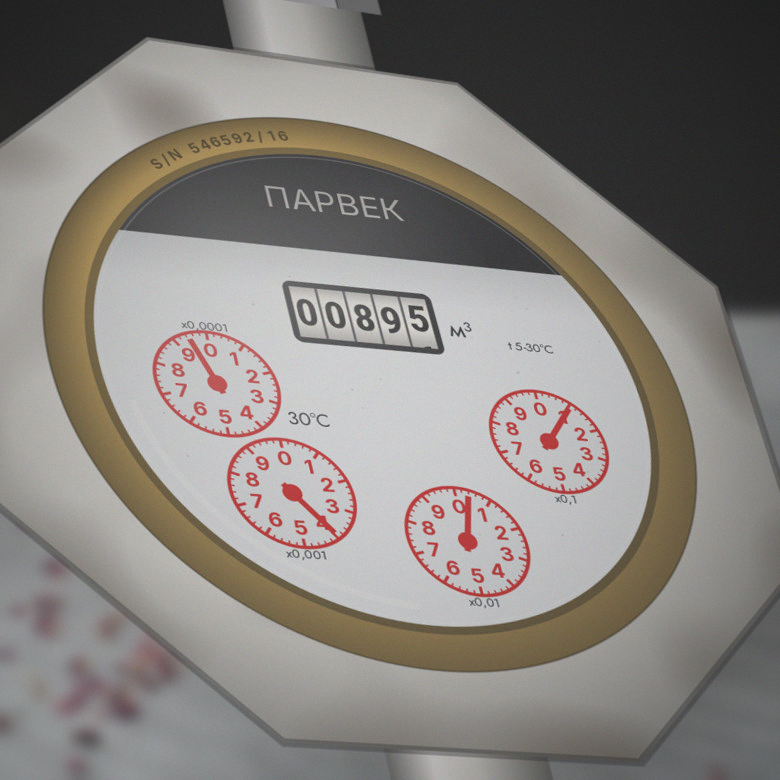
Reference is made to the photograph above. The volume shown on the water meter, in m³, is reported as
895.1039 m³
